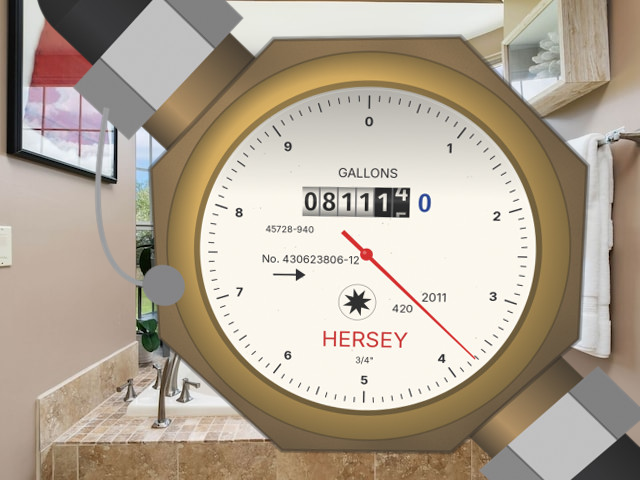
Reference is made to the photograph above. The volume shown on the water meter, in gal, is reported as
811143.7 gal
